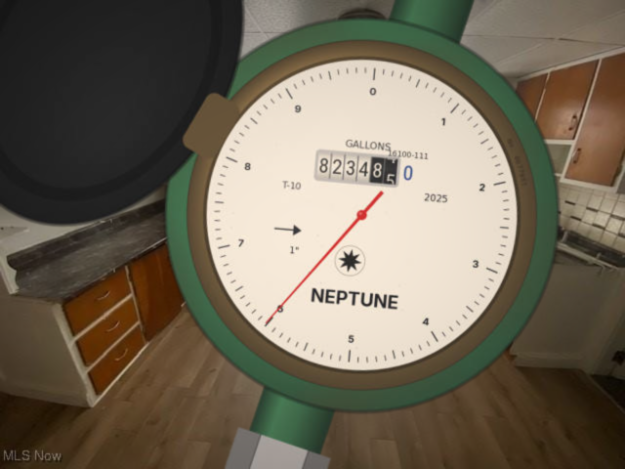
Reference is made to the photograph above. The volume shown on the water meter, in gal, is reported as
8234846.0 gal
